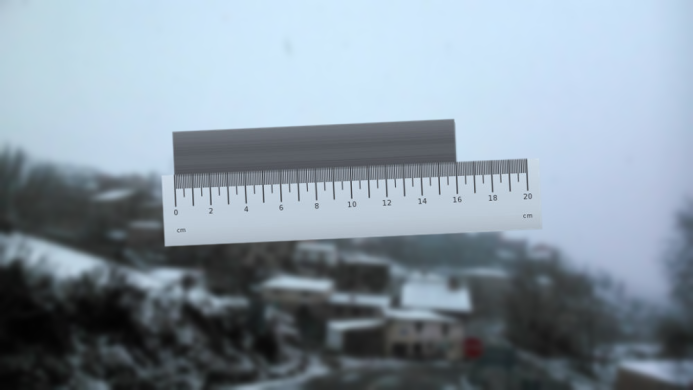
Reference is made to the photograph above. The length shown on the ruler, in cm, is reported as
16 cm
